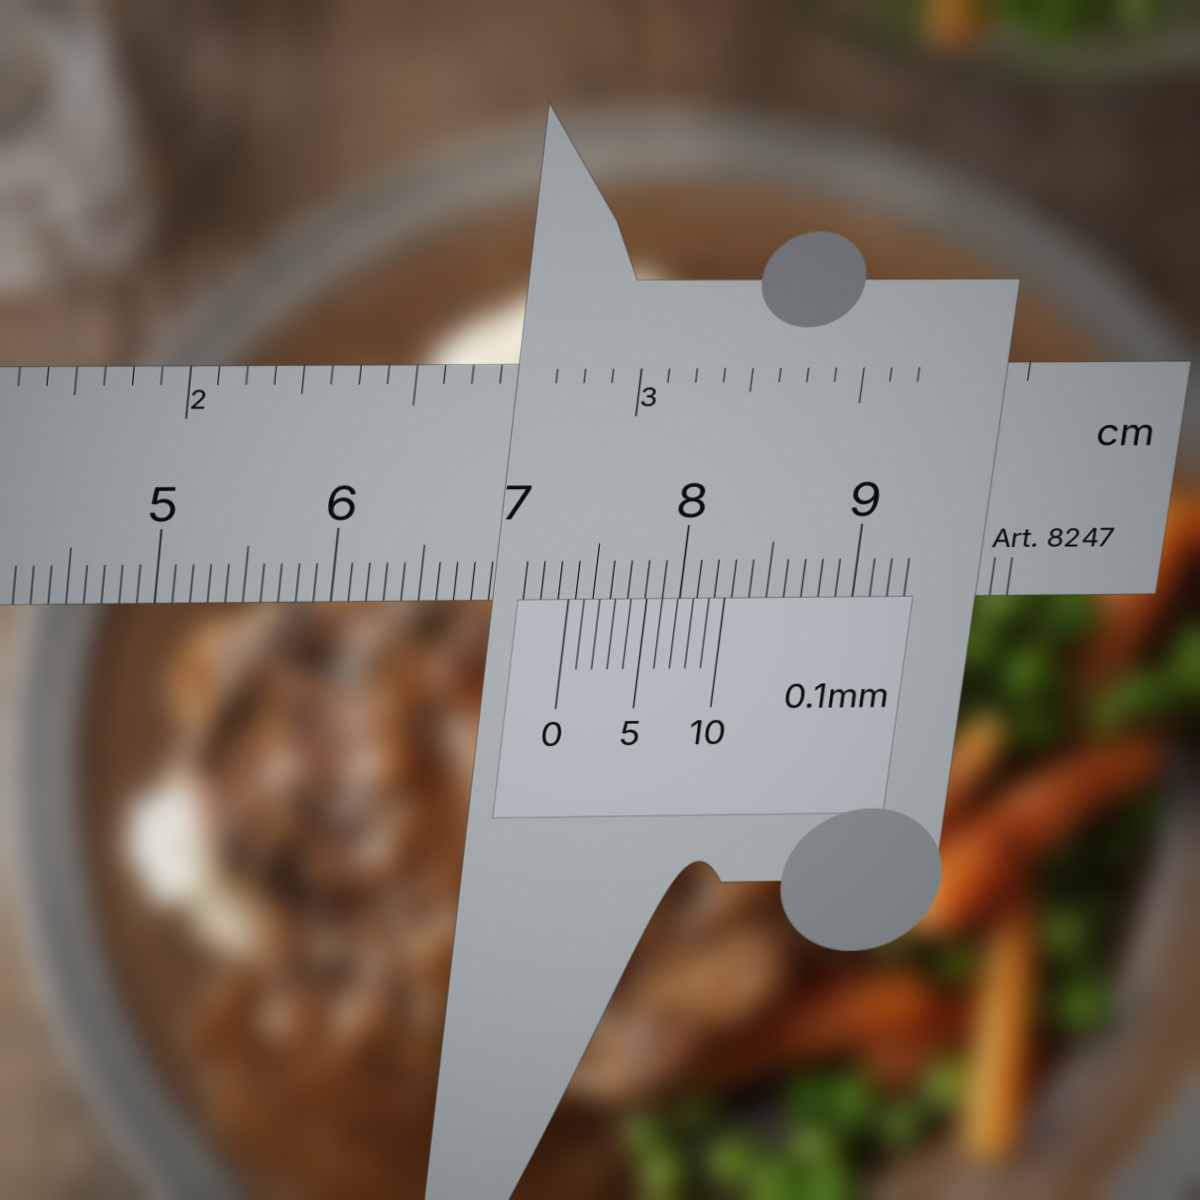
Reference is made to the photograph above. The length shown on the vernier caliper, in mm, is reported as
73.6 mm
